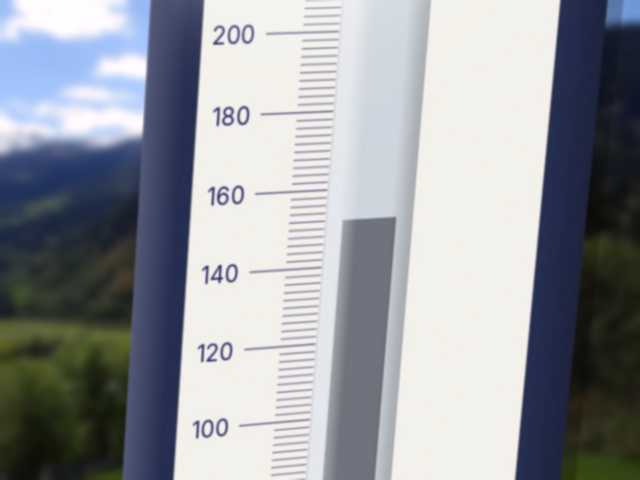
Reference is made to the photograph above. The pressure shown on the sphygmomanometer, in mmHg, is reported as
152 mmHg
